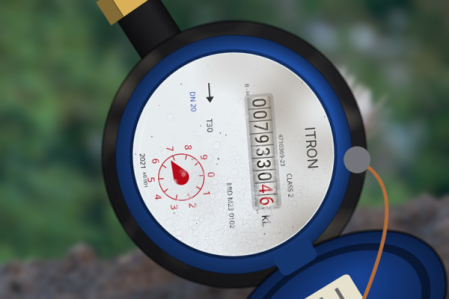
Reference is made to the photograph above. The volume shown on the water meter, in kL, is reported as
79330.466 kL
